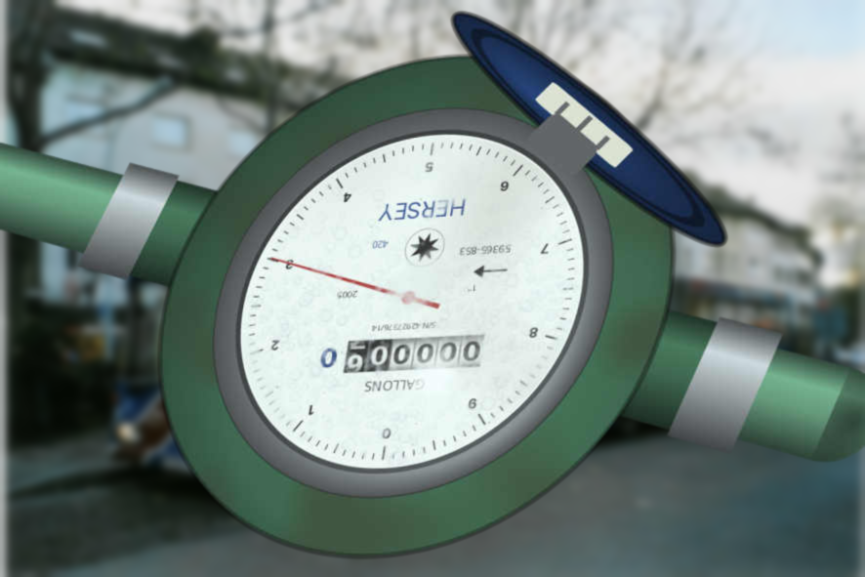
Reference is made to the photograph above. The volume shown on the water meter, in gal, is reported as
63.0 gal
